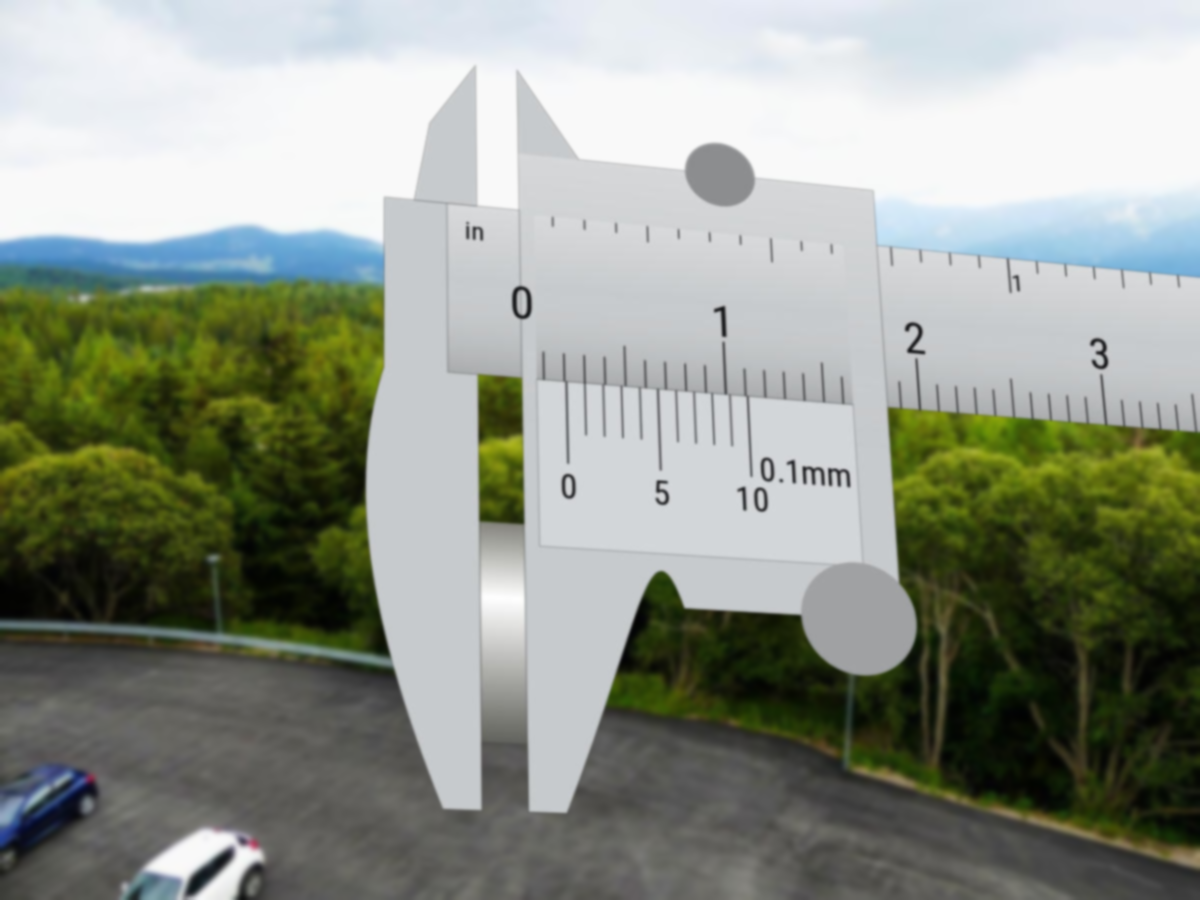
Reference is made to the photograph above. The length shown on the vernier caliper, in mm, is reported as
2.1 mm
